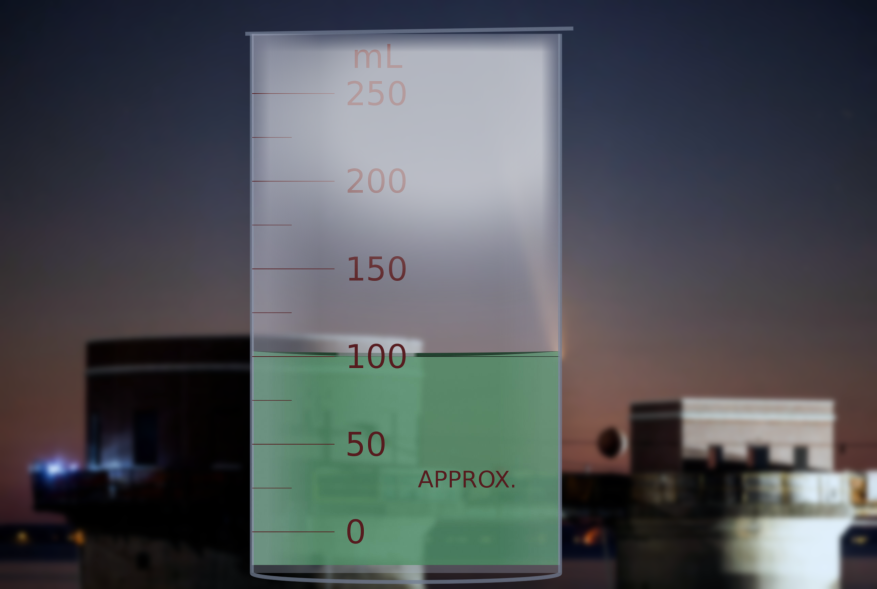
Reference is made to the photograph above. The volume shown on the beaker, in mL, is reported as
100 mL
